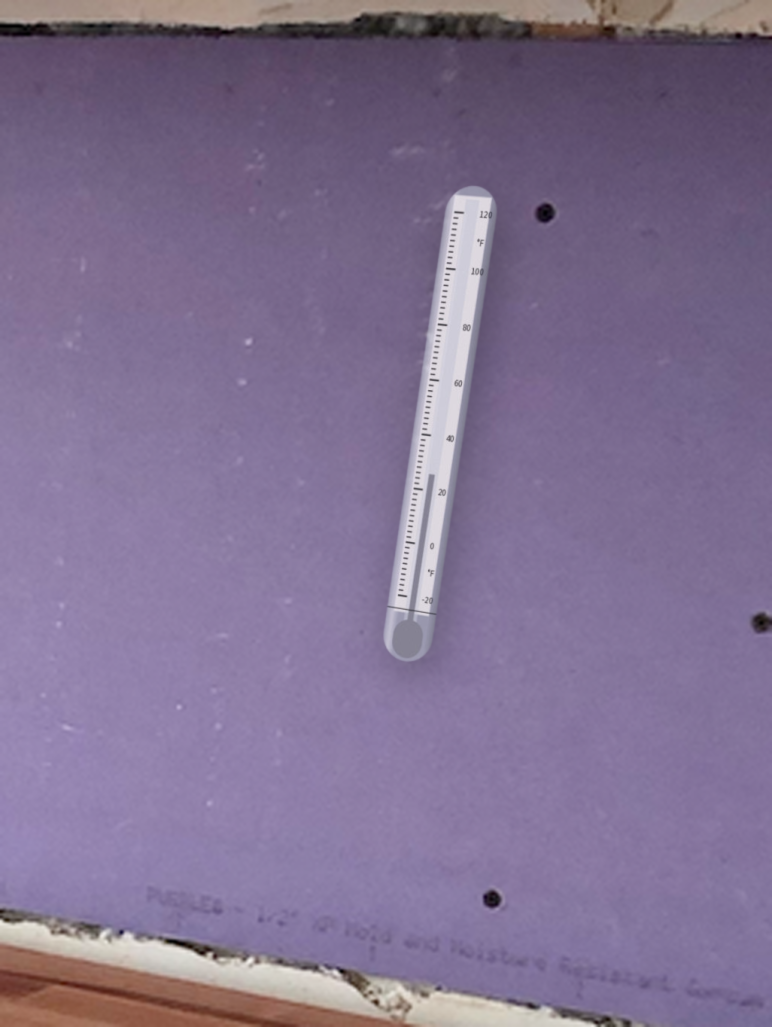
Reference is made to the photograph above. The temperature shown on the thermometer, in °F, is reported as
26 °F
